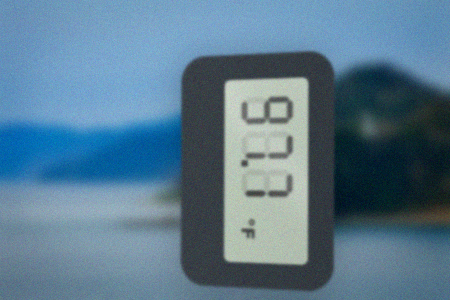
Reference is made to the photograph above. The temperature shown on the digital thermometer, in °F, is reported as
97.7 °F
